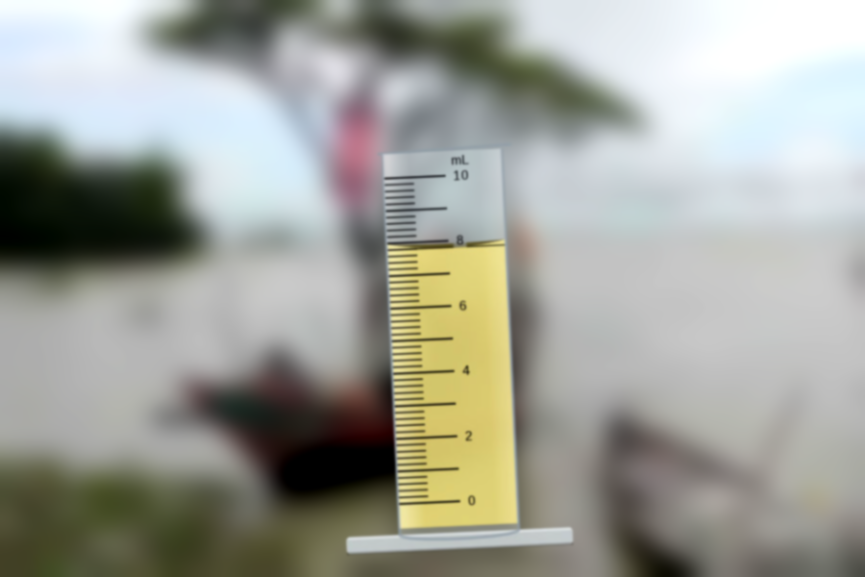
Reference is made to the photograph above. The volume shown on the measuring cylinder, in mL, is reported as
7.8 mL
